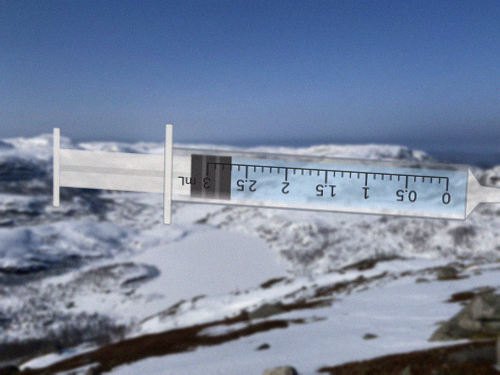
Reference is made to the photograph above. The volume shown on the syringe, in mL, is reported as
2.7 mL
